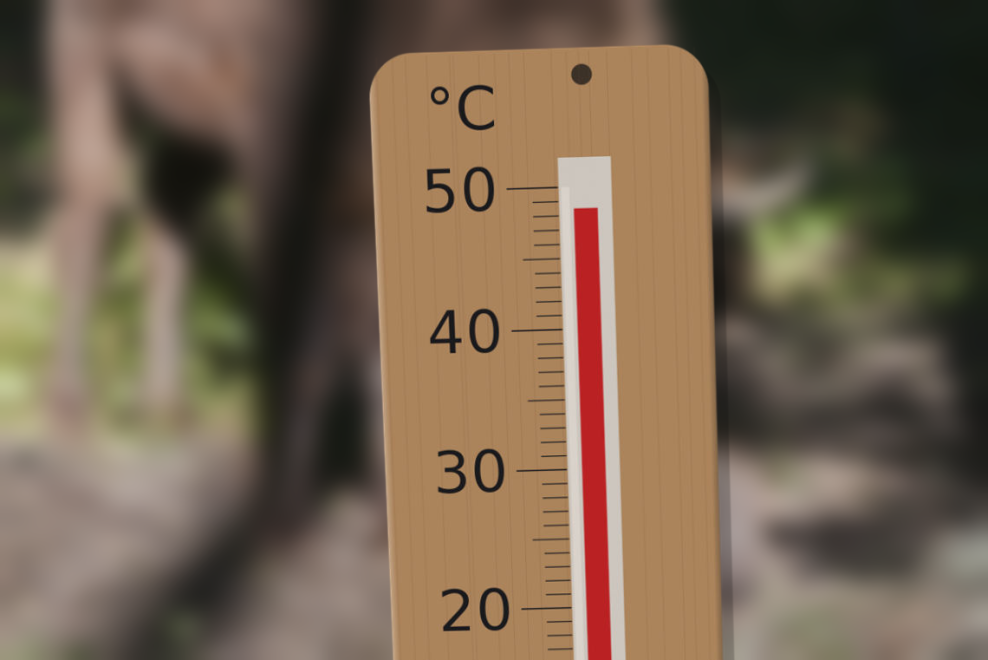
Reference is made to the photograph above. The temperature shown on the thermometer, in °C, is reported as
48.5 °C
